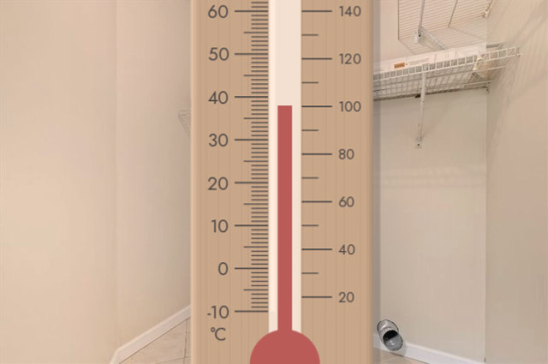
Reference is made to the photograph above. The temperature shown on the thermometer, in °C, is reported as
38 °C
